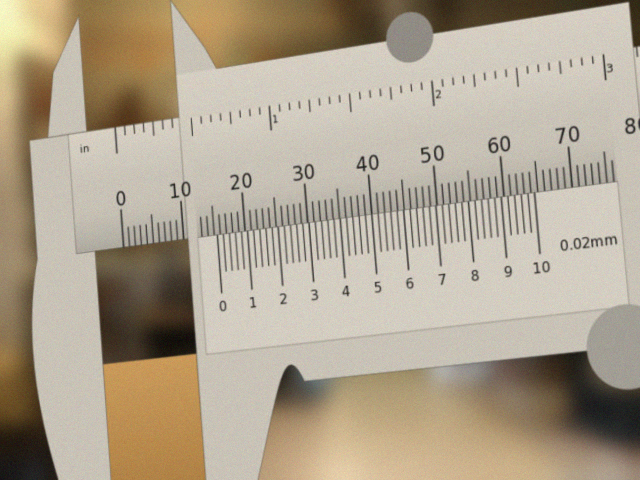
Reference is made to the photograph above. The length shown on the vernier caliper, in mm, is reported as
15.5 mm
